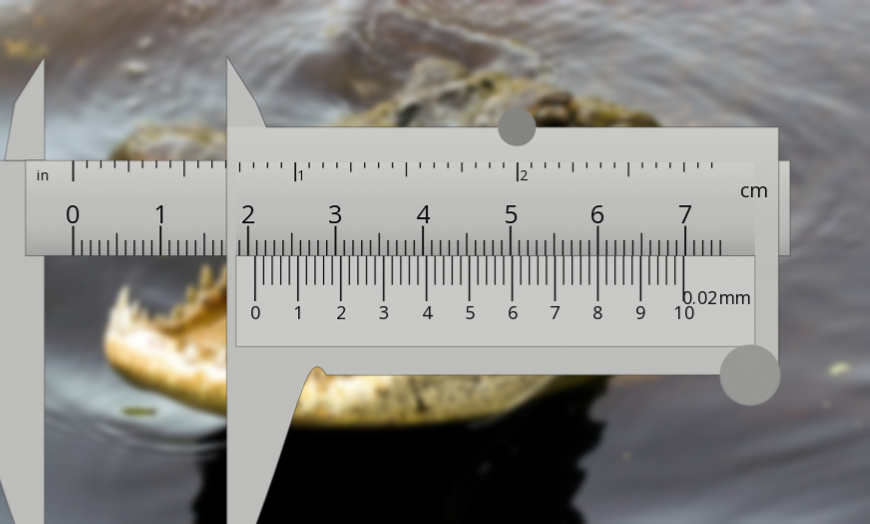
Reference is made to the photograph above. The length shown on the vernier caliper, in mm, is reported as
20.8 mm
